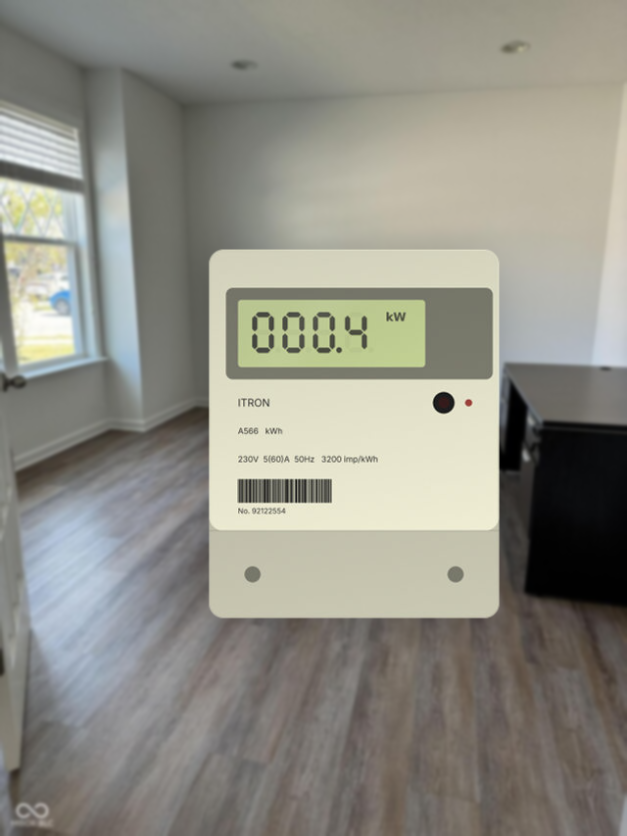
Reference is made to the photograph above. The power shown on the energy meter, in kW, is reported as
0.4 kW
